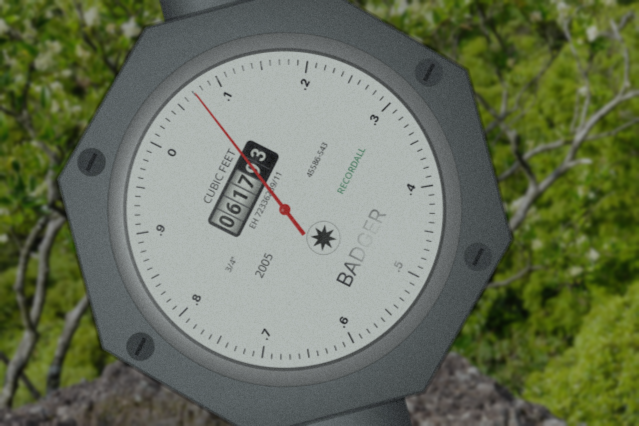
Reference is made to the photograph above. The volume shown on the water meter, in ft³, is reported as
61793.07 ft³
